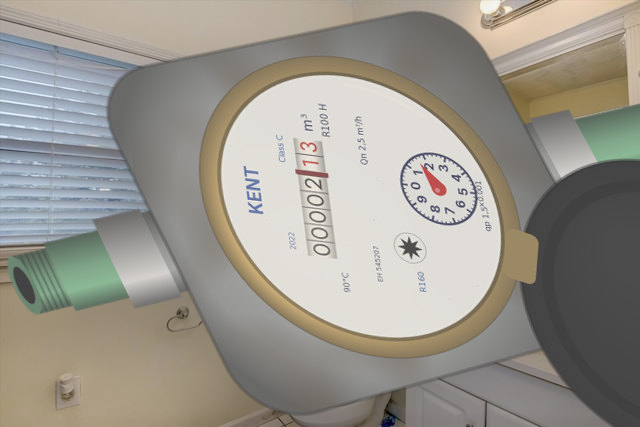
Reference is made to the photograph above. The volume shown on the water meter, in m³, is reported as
2.131 m³
